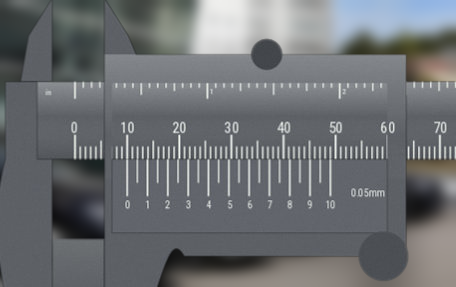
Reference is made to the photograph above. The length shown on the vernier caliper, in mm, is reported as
10.0 mm
